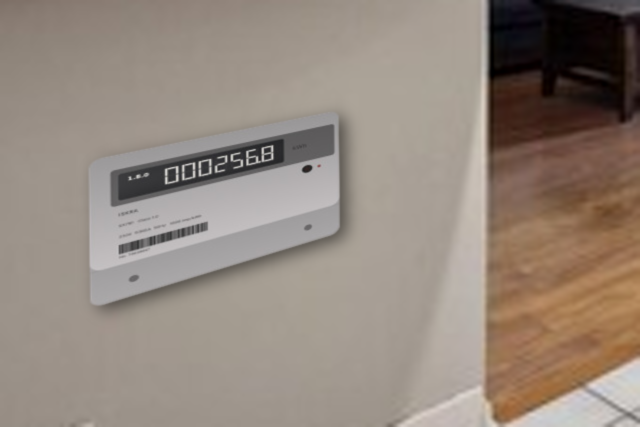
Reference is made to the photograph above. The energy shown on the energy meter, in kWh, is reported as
256.8 kWh
